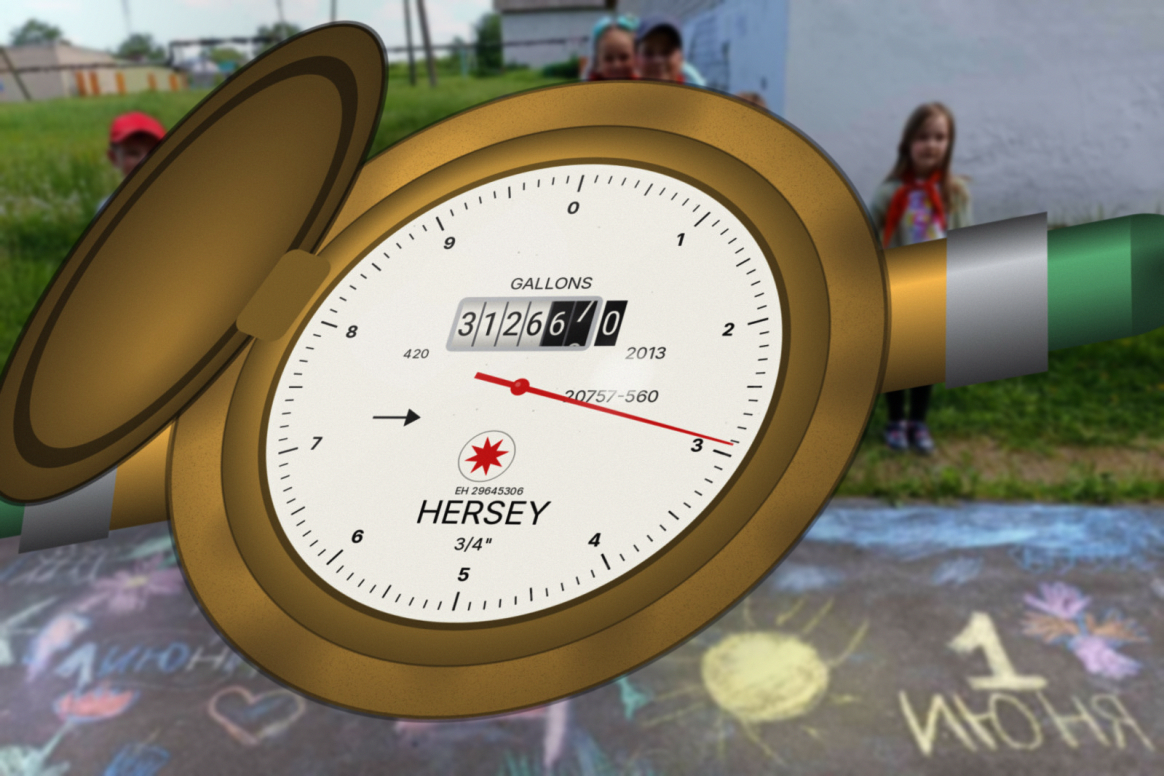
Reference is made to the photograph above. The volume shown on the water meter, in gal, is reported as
3126672.9 gal
